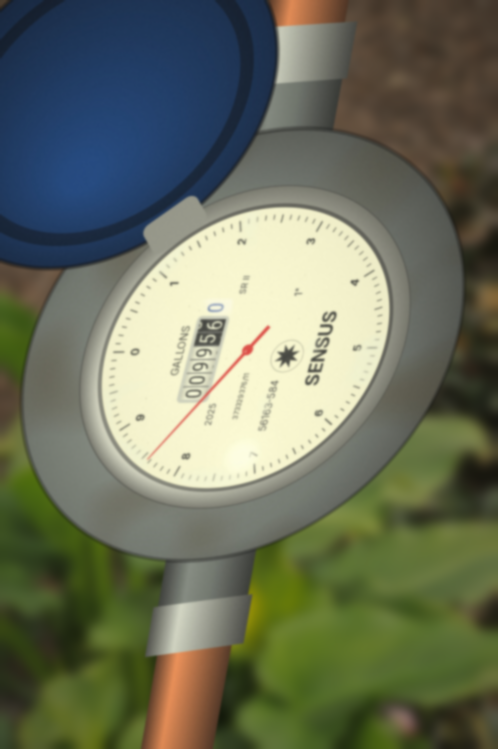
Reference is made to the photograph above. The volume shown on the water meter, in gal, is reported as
99558.4 gal
